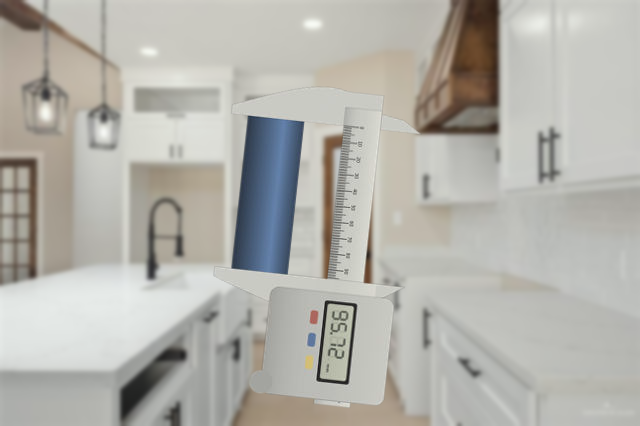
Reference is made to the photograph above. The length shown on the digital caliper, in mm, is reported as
95.72 mm
